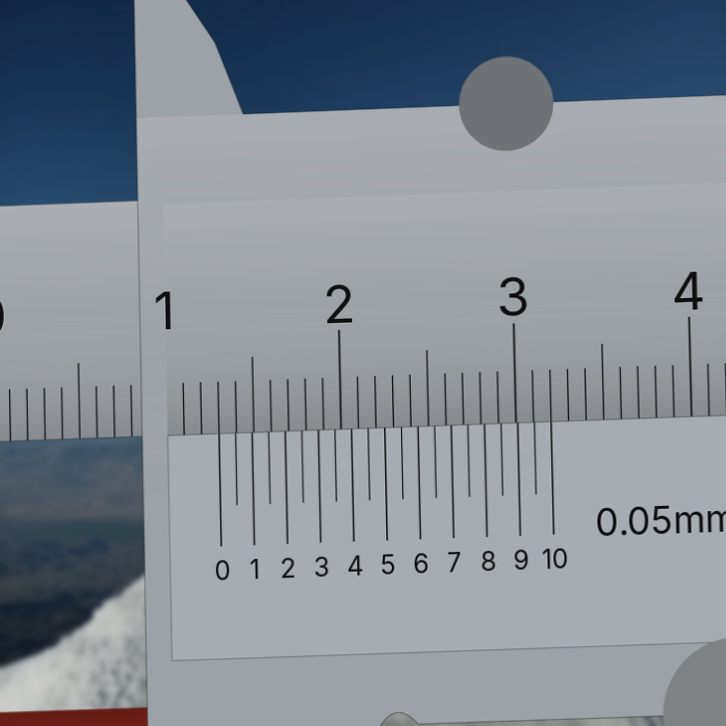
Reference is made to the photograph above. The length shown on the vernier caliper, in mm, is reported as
13.0 mm
